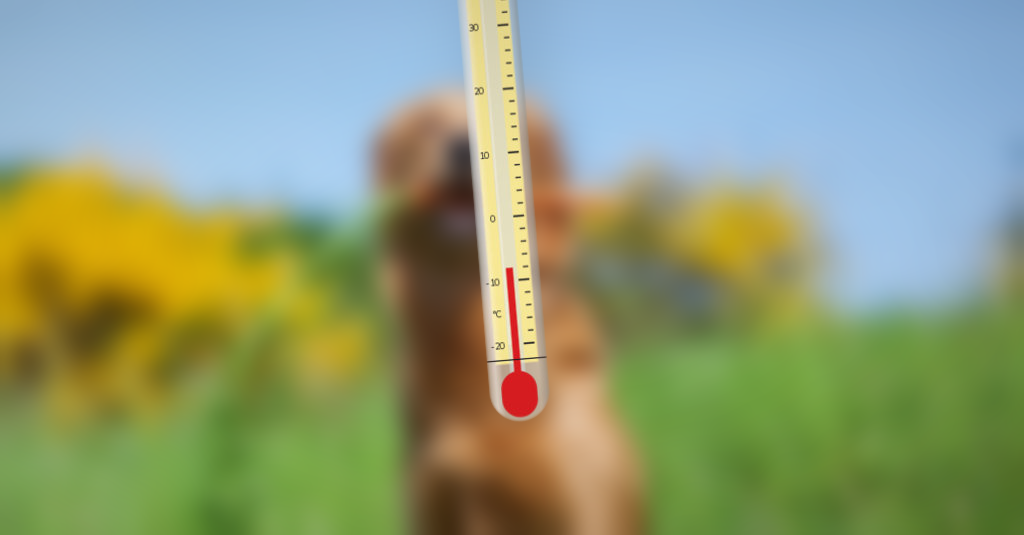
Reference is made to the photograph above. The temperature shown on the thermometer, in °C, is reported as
-8 °C
